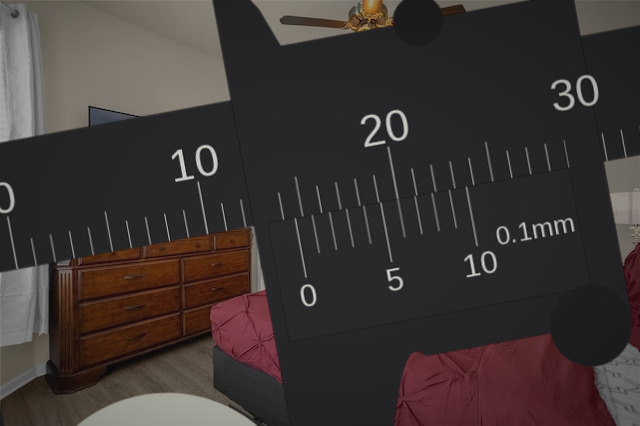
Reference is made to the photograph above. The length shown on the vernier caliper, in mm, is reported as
14.6 mm
